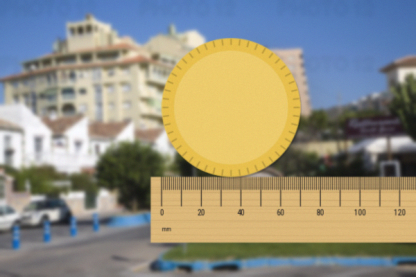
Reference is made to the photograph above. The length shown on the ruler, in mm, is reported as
70 mm
